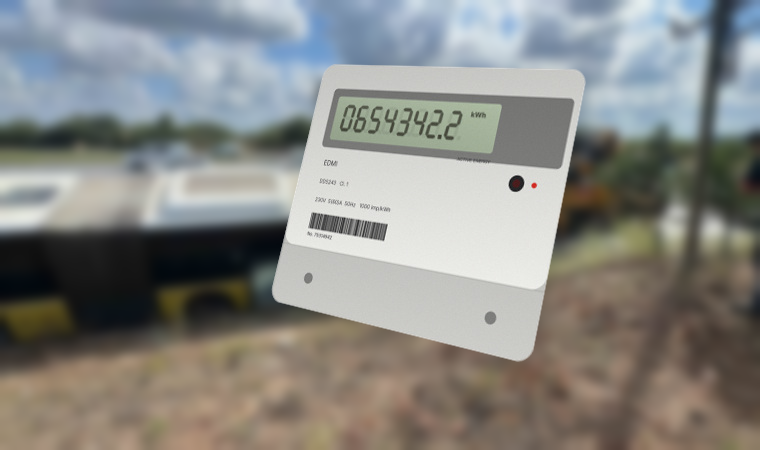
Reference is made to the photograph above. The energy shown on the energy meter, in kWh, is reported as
654342.2 kWh
